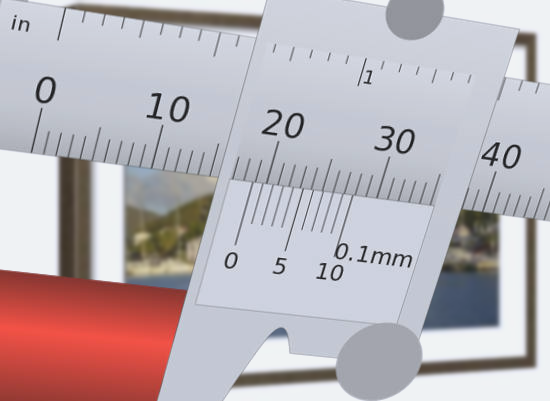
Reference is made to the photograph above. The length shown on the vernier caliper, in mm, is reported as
18.8 mm
